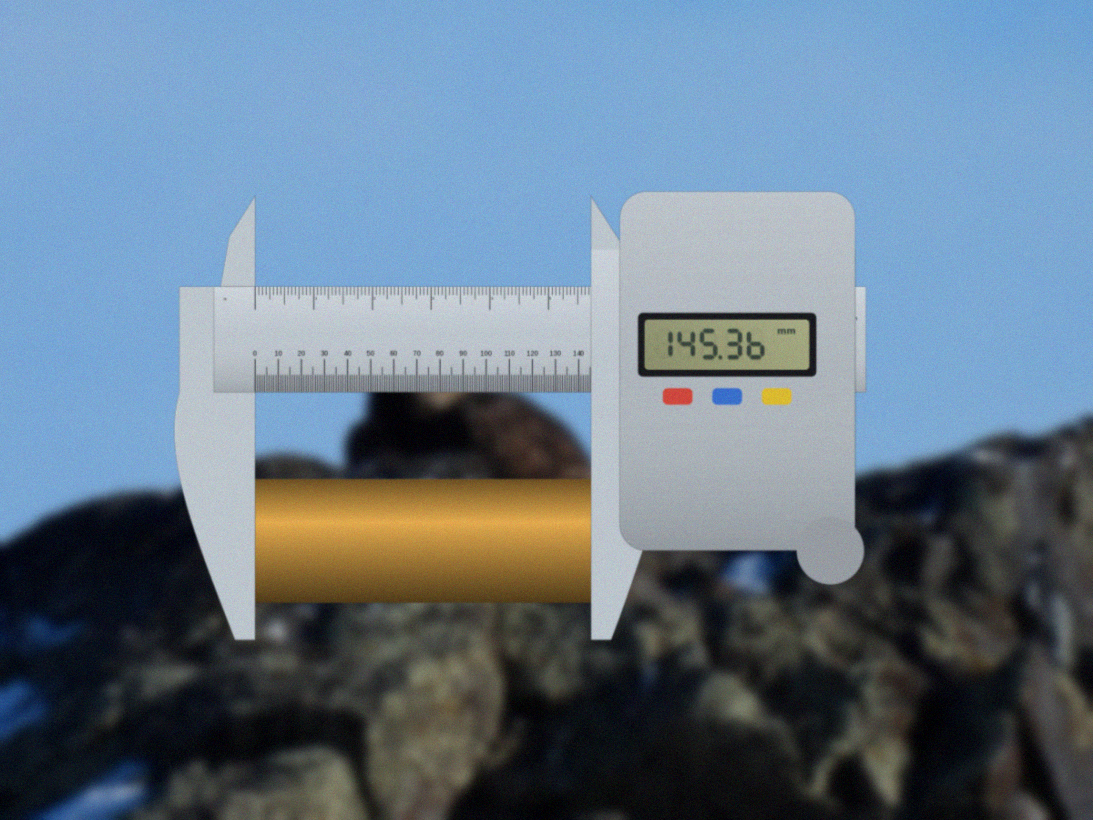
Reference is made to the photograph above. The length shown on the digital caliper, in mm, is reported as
145.36 mm
